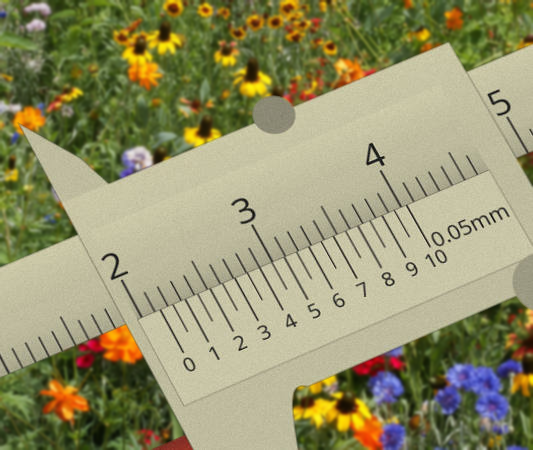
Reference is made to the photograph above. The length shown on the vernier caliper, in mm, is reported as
21.4 mm
